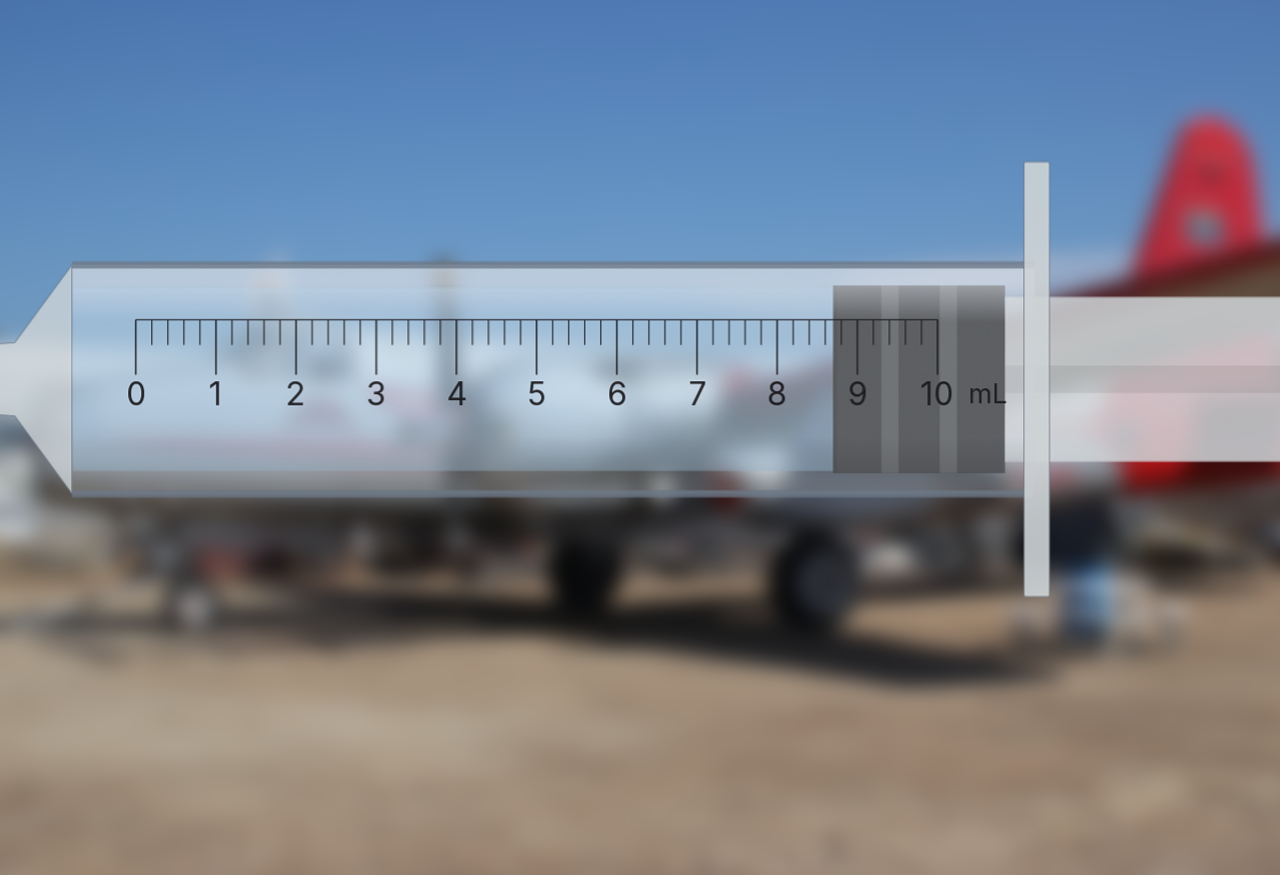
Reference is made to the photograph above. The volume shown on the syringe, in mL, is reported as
8.7 mL
